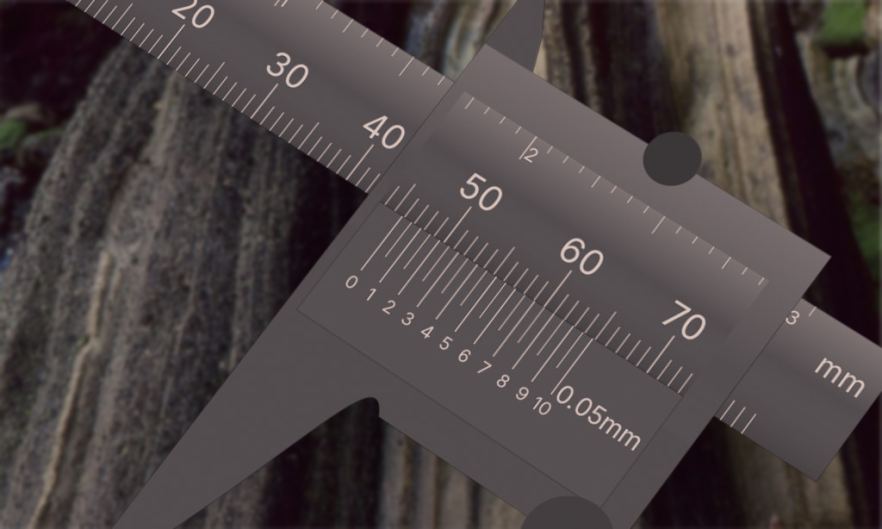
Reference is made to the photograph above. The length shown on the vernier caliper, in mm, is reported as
45.8 mm
